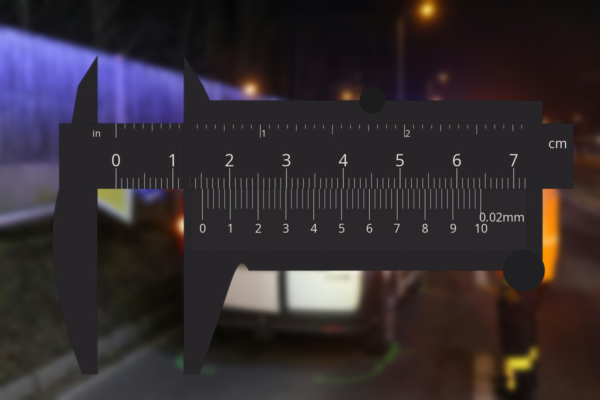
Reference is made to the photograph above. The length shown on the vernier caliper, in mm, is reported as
15.2 mm
